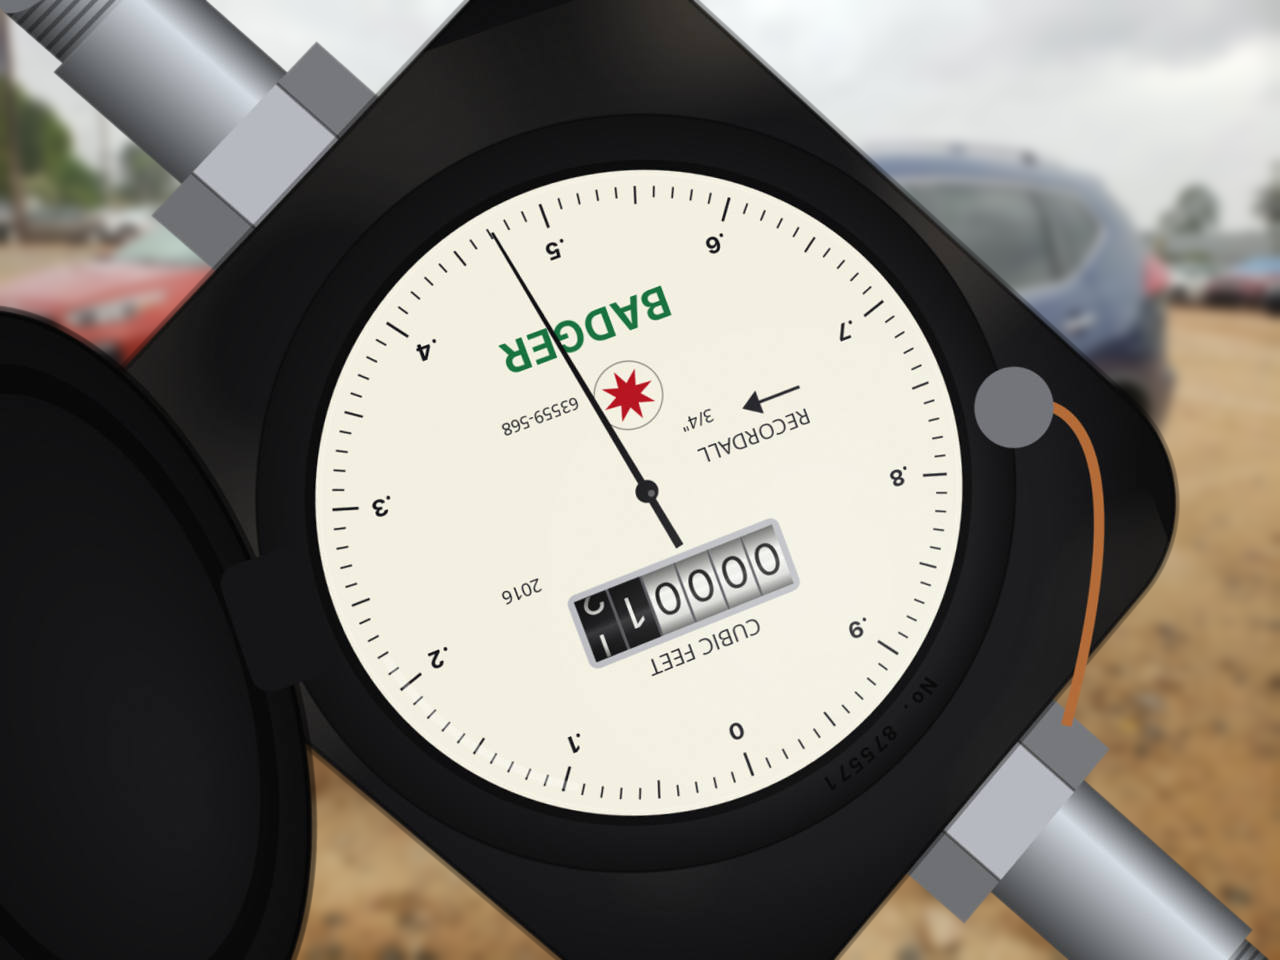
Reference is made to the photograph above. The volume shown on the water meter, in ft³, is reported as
11.47 ft³
